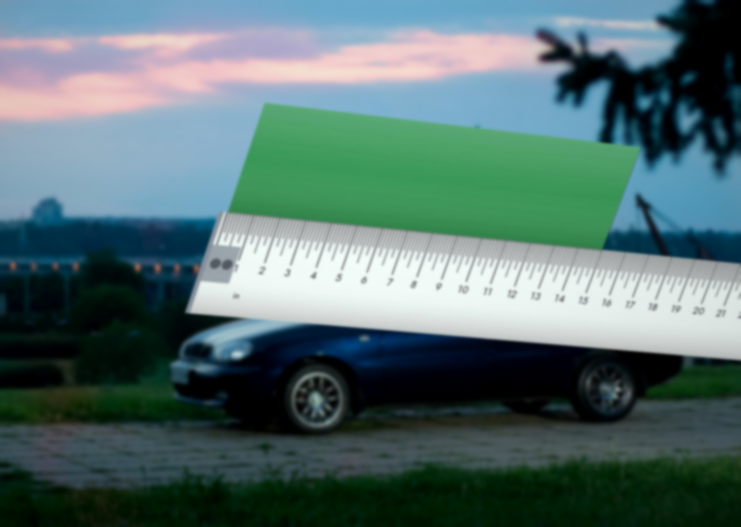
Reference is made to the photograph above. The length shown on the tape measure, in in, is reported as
15 in
